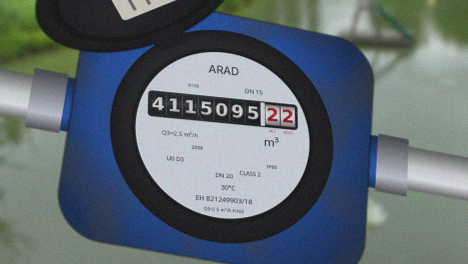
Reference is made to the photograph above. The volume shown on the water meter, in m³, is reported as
4115095.22 m³
